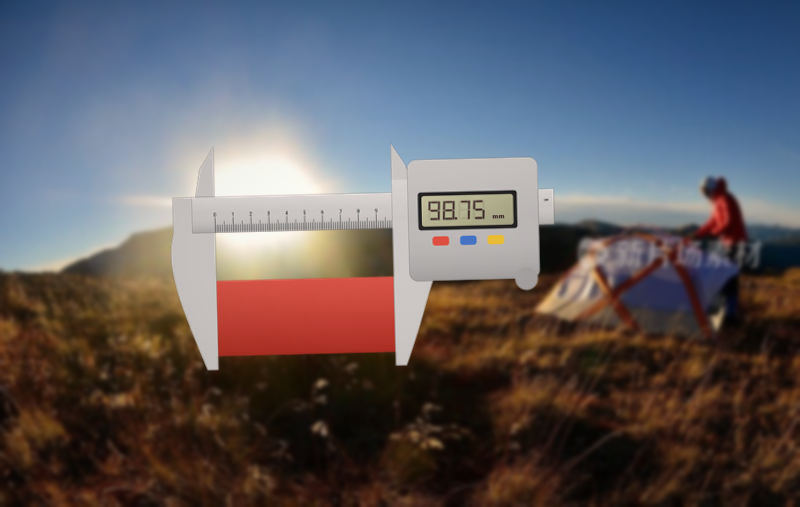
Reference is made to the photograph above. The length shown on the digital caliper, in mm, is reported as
98.75 mm
